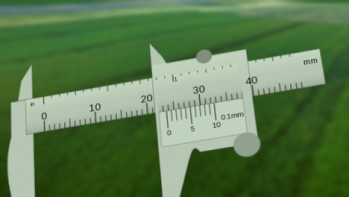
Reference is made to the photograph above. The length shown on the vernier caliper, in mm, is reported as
23.6 mm
